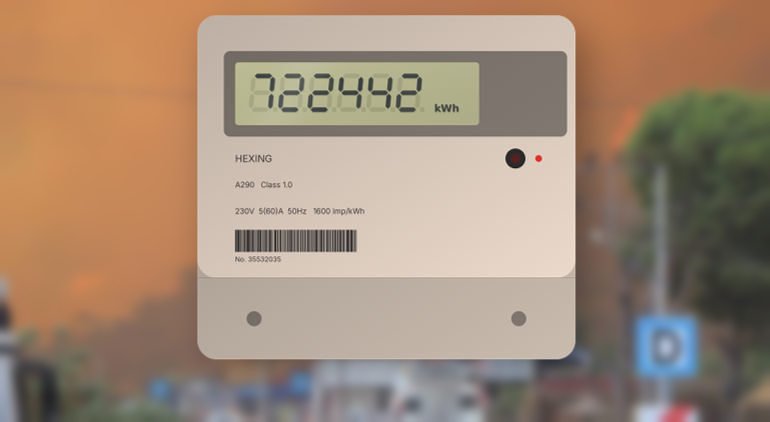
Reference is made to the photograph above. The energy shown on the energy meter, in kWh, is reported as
722442 kWh
